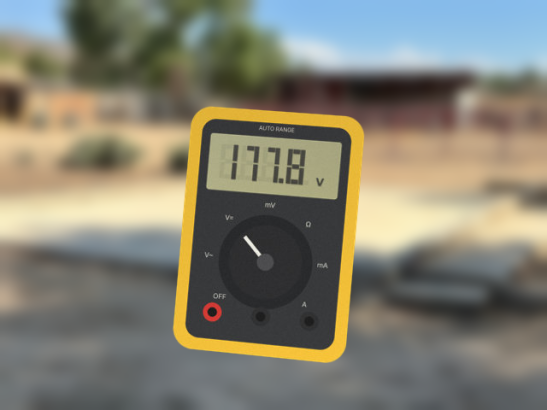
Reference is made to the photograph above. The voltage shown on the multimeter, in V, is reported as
177.8 V
